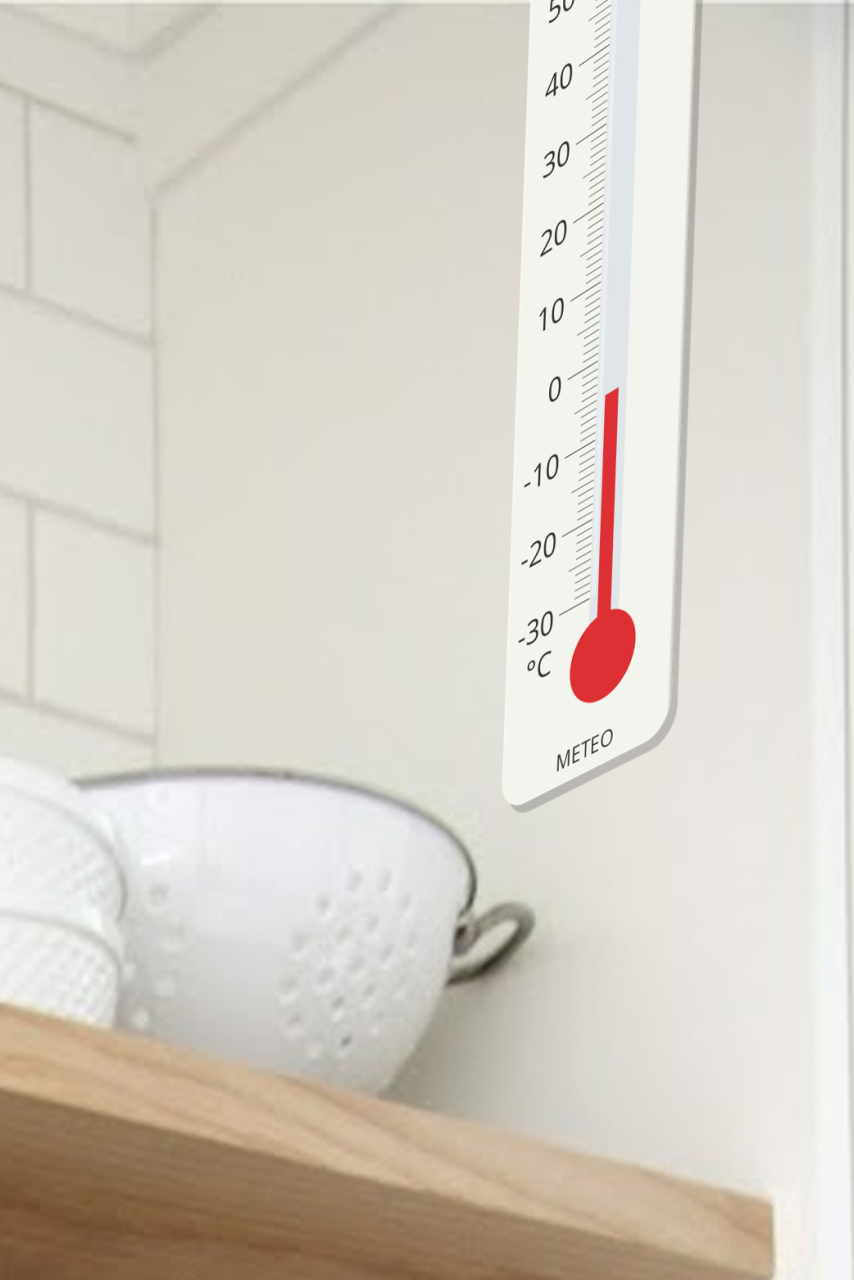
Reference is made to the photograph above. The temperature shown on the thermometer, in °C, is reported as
-5 °C
